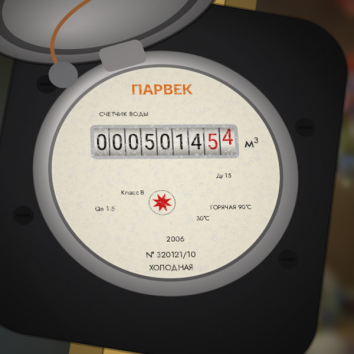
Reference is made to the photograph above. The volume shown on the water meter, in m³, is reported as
5014.54 m³
